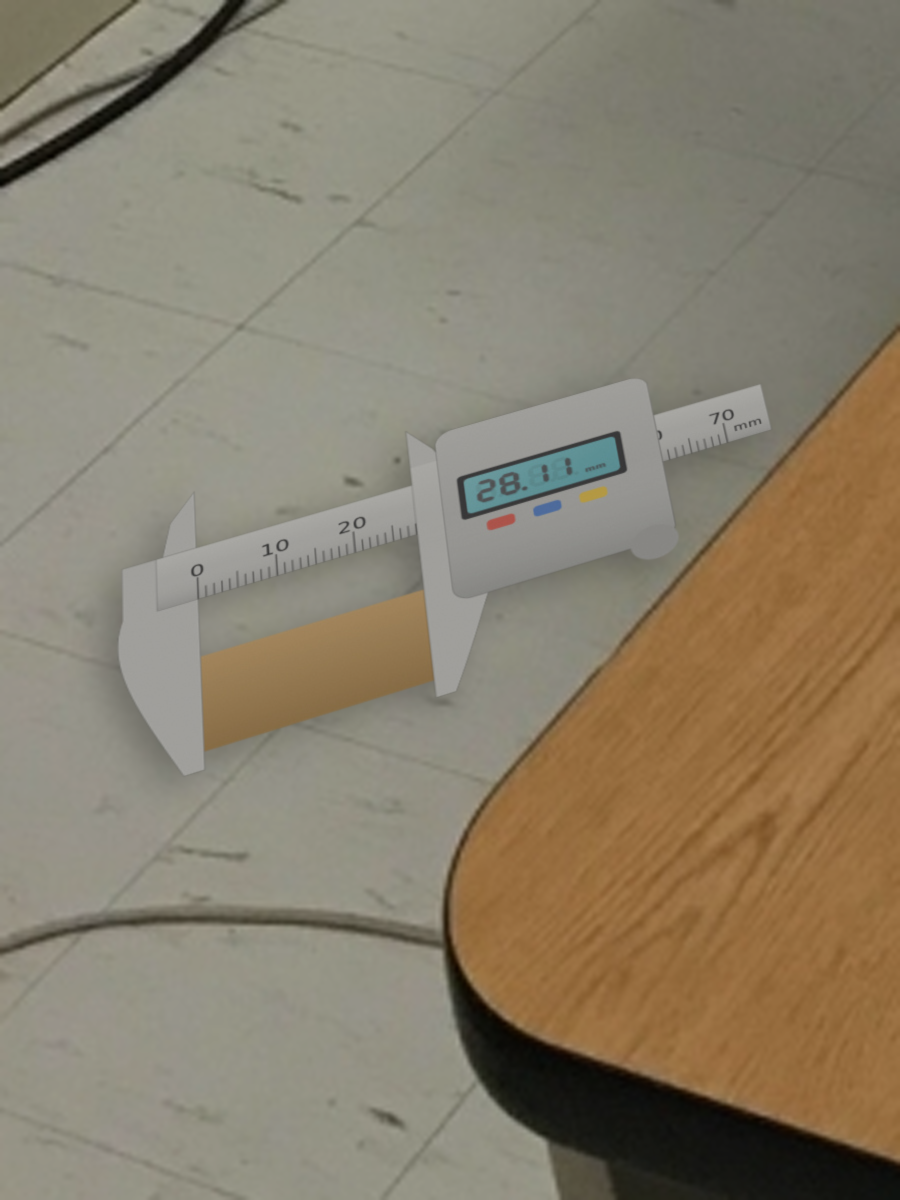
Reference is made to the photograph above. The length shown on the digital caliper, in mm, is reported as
28.11 mm
